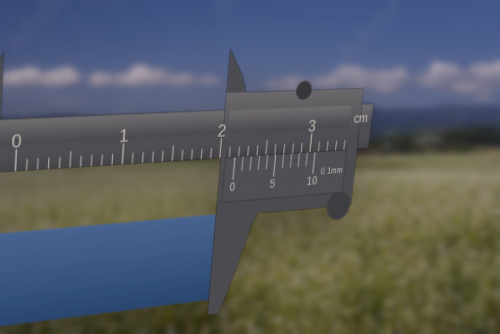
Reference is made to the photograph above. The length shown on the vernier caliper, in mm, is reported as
21.6 mm
